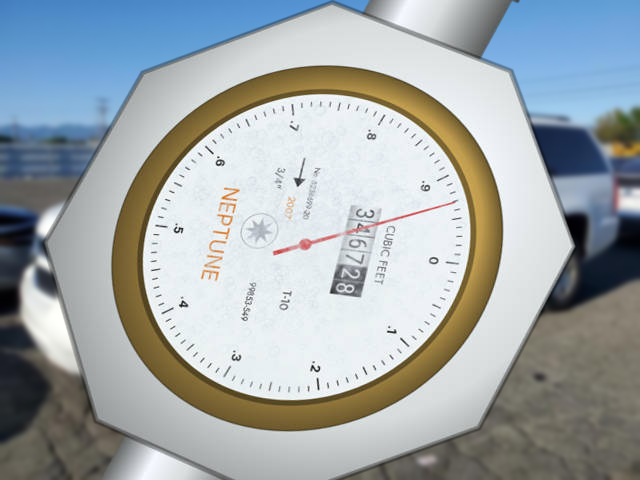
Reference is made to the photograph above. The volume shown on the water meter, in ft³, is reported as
346727.93 ft³
